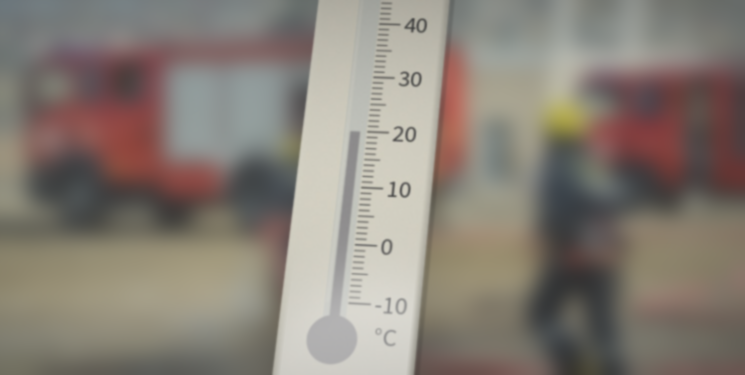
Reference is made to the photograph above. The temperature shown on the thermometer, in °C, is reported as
20 °C
